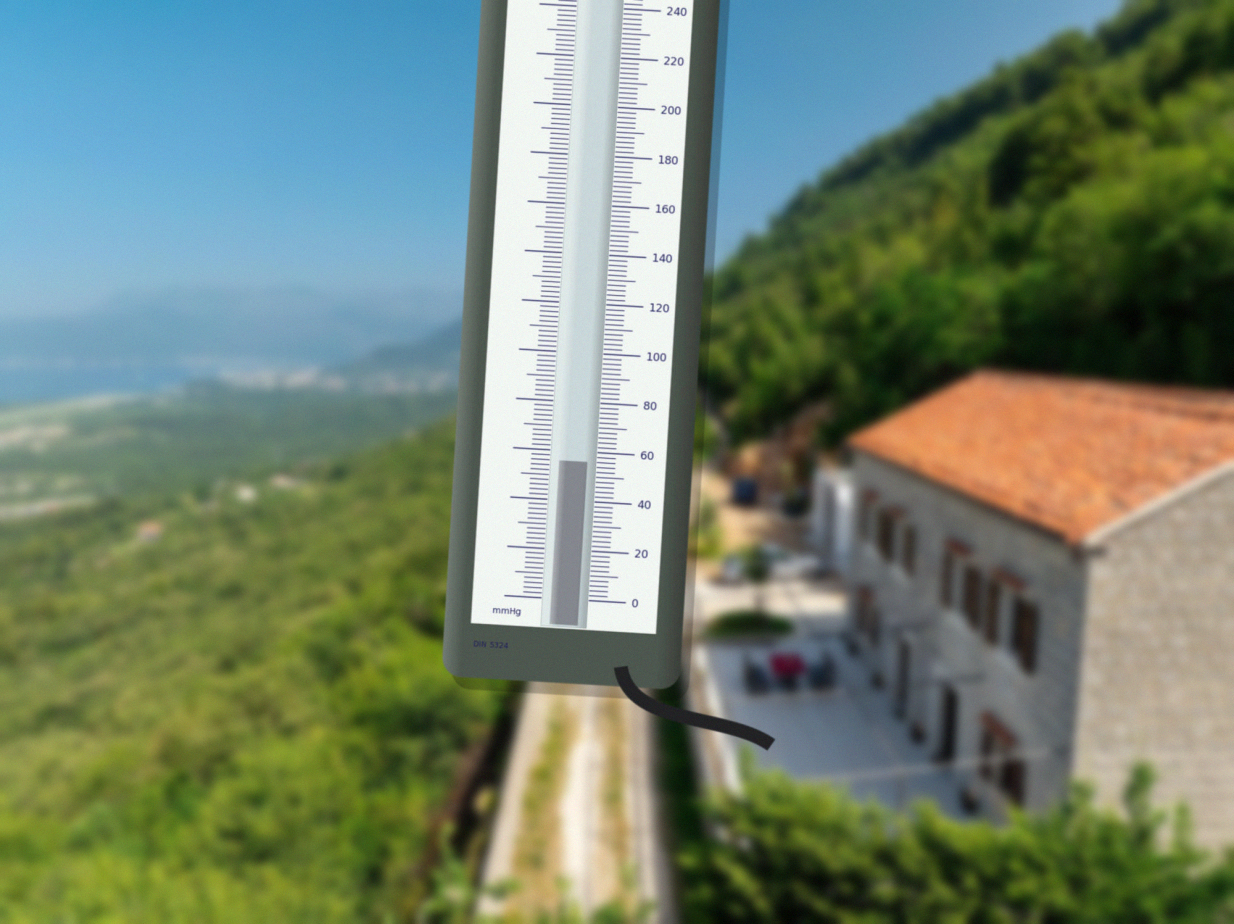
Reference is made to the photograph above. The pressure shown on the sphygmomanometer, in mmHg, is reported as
56 mmHg
